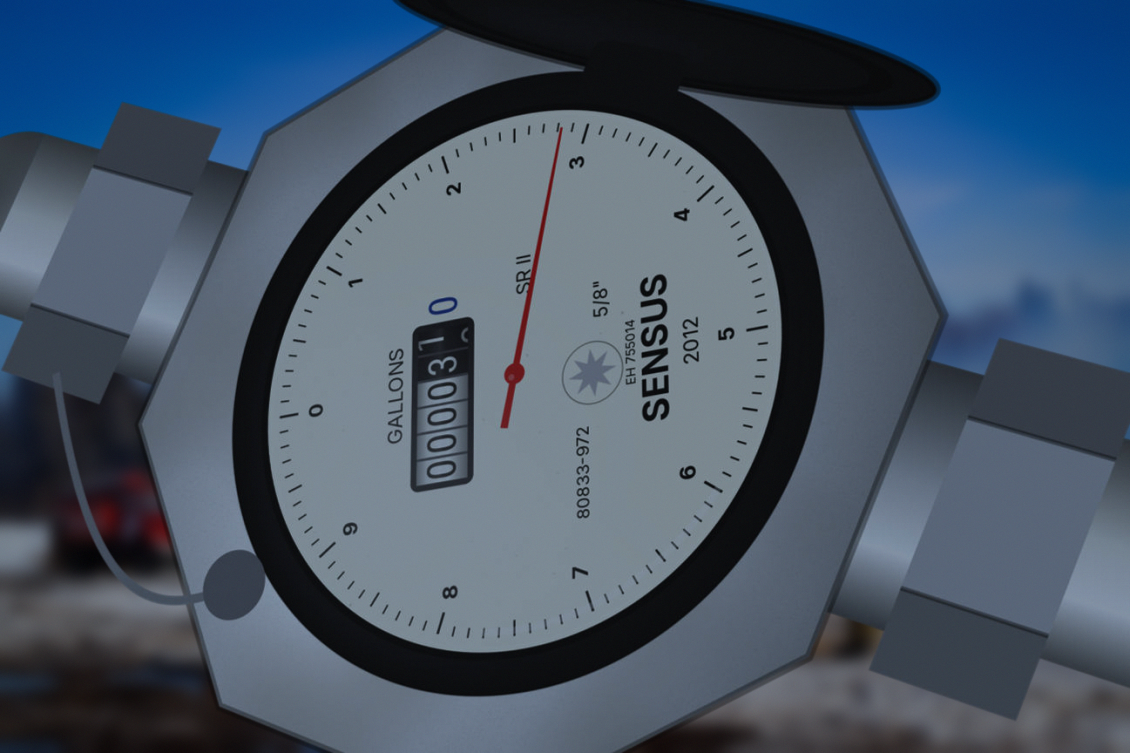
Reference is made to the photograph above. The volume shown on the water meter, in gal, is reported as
312.8 gal
